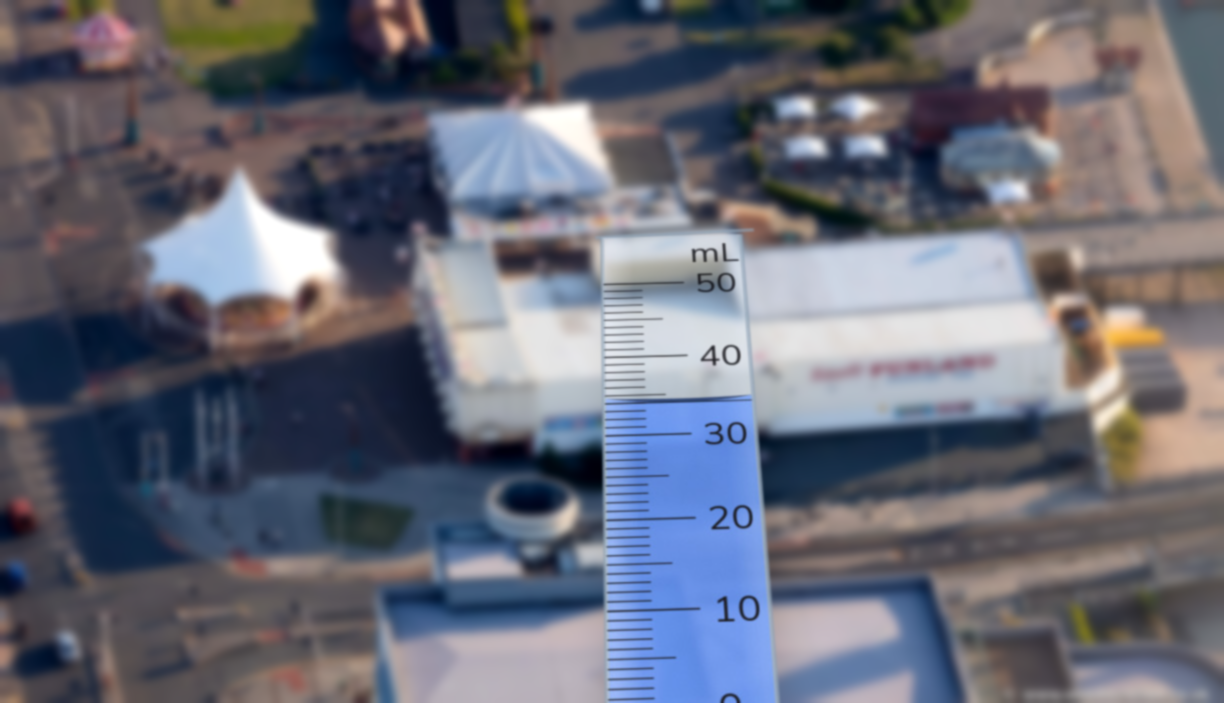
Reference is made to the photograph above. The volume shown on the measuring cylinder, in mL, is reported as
34 mL
